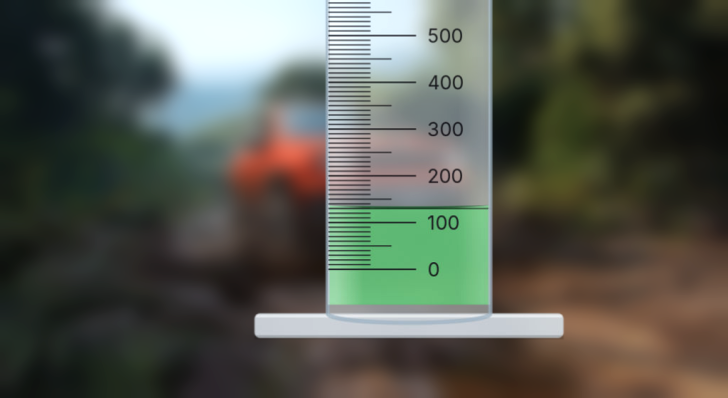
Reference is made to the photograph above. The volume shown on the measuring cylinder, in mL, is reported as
130 mL
